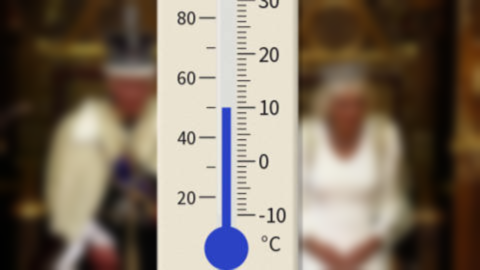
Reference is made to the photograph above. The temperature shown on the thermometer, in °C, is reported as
10 °C
